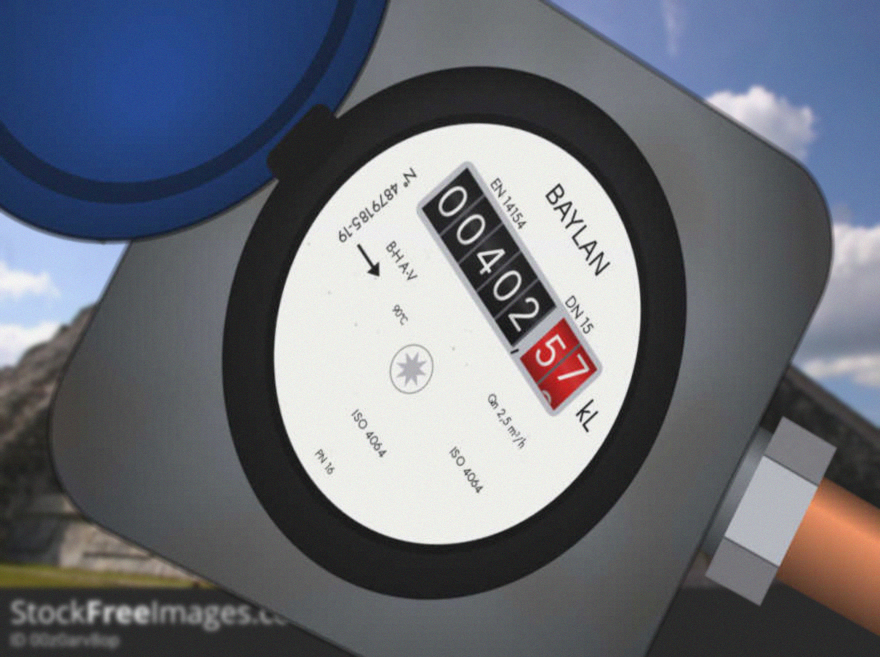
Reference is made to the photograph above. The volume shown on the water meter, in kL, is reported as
402.57 kL
